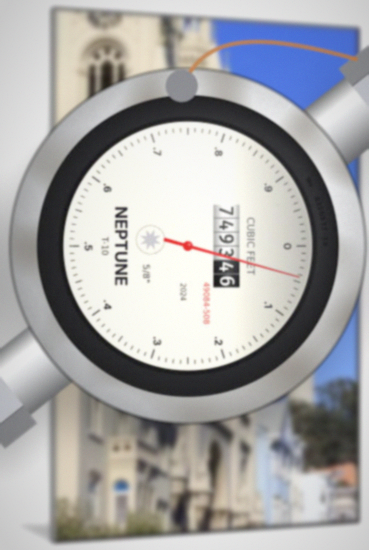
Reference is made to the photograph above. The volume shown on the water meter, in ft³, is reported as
749346.04 ft³
